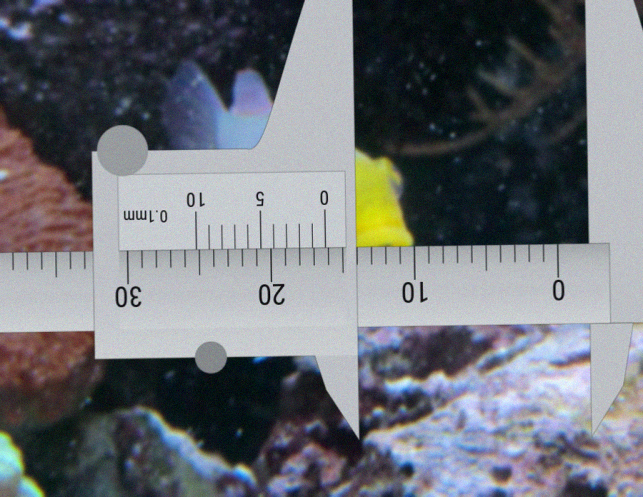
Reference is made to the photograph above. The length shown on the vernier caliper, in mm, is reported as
16.2 mm
